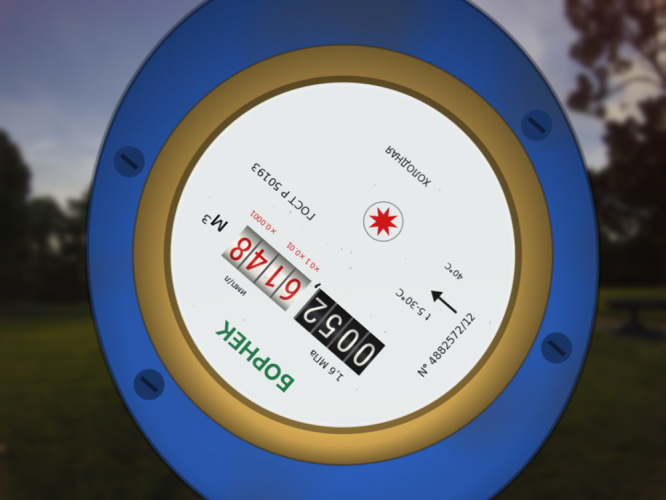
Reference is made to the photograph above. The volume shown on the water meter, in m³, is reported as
52.6148 m³
